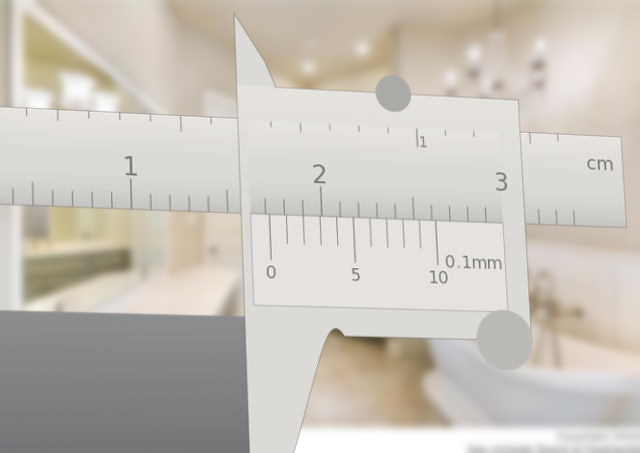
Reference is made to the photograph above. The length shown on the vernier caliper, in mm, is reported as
17.2 mm
